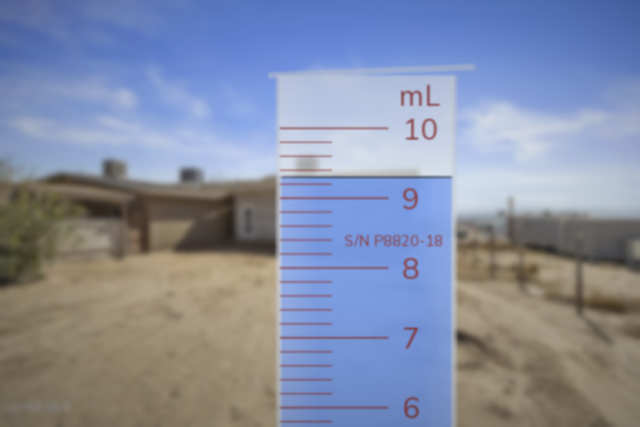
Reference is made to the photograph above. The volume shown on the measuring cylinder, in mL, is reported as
9.3 mL
